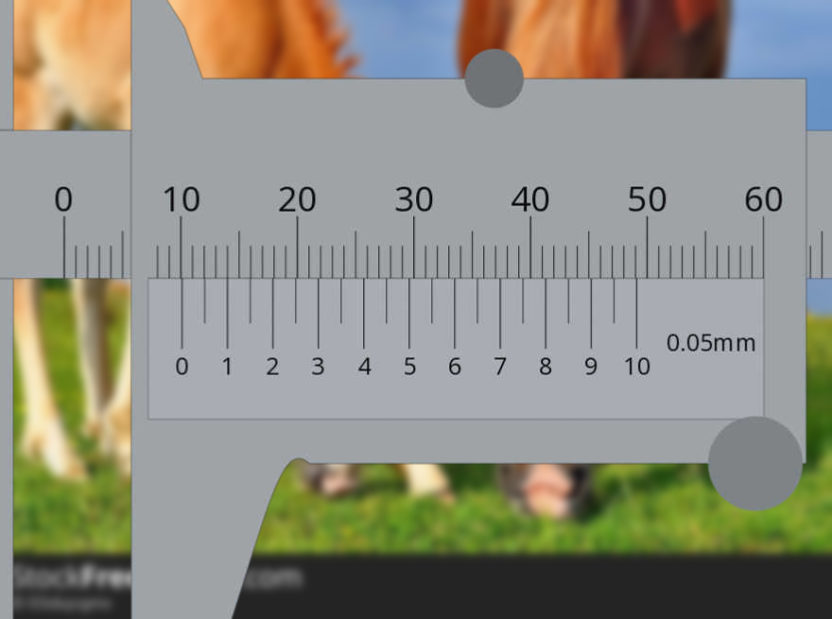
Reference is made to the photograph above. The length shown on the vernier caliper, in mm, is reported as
10.1 mm
